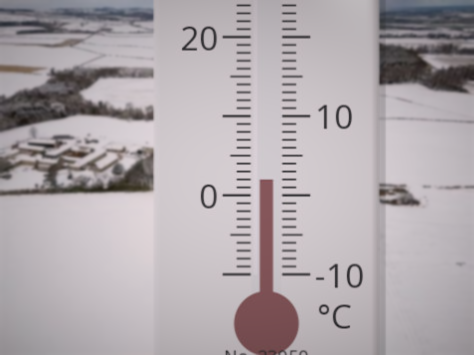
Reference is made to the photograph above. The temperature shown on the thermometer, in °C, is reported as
2 °C
